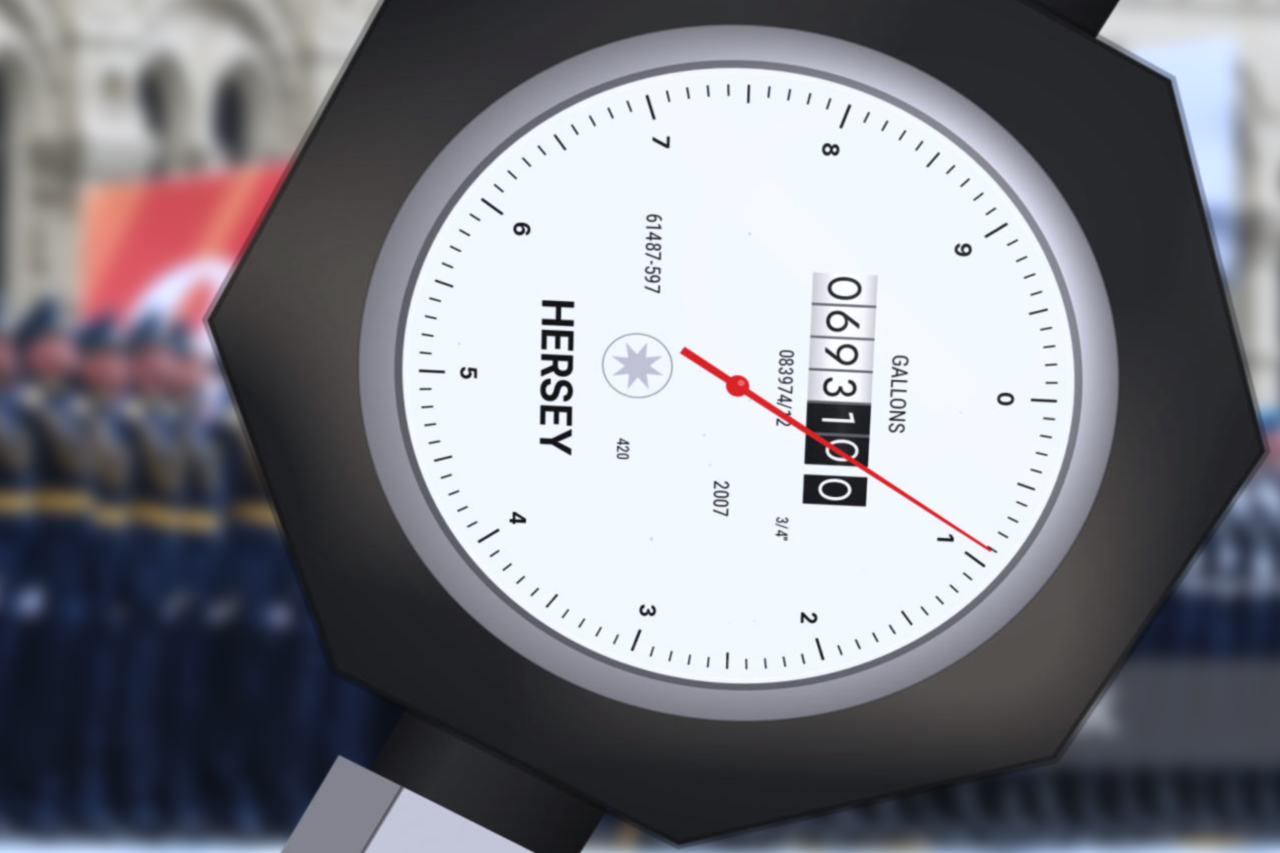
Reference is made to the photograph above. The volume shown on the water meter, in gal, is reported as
693100.9 gal
